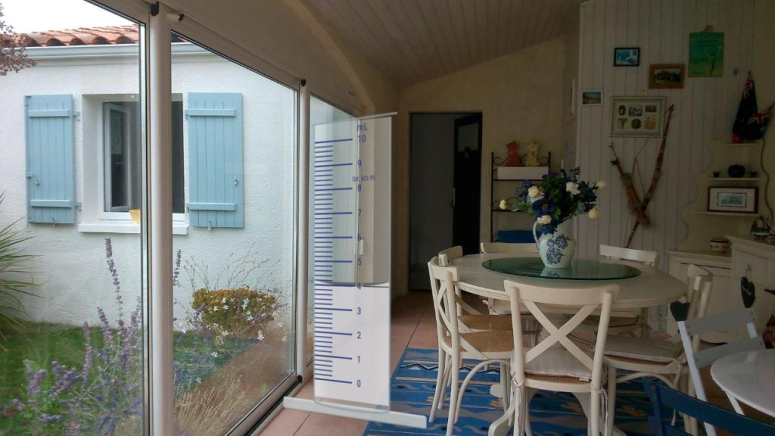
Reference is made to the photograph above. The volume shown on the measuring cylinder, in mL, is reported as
4 mL
